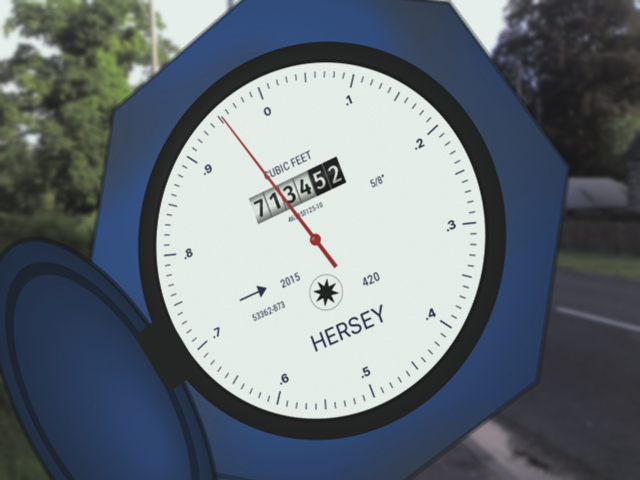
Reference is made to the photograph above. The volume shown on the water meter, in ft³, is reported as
713451.95 ft³
